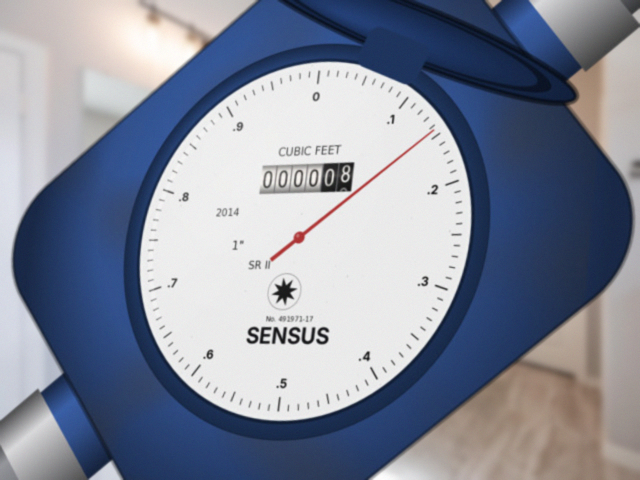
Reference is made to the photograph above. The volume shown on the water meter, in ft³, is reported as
8.14 ft³
